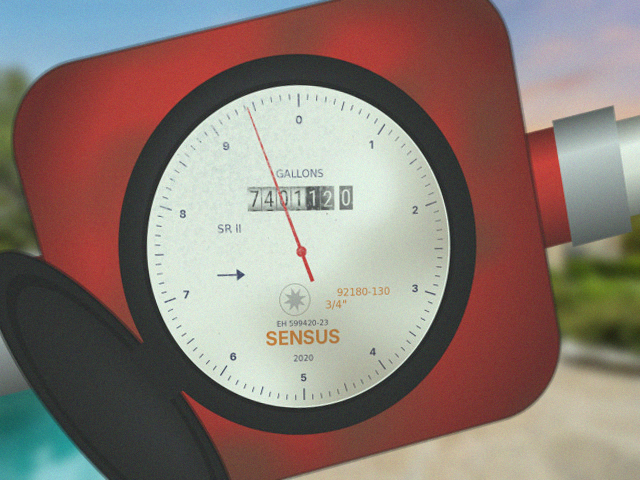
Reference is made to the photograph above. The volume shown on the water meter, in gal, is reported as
7401119.4 gal
